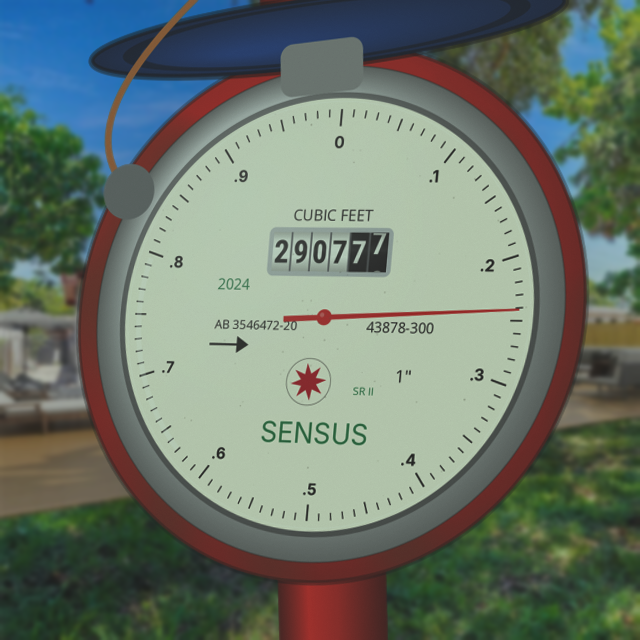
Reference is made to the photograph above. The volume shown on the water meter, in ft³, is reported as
290777.24 ft³
